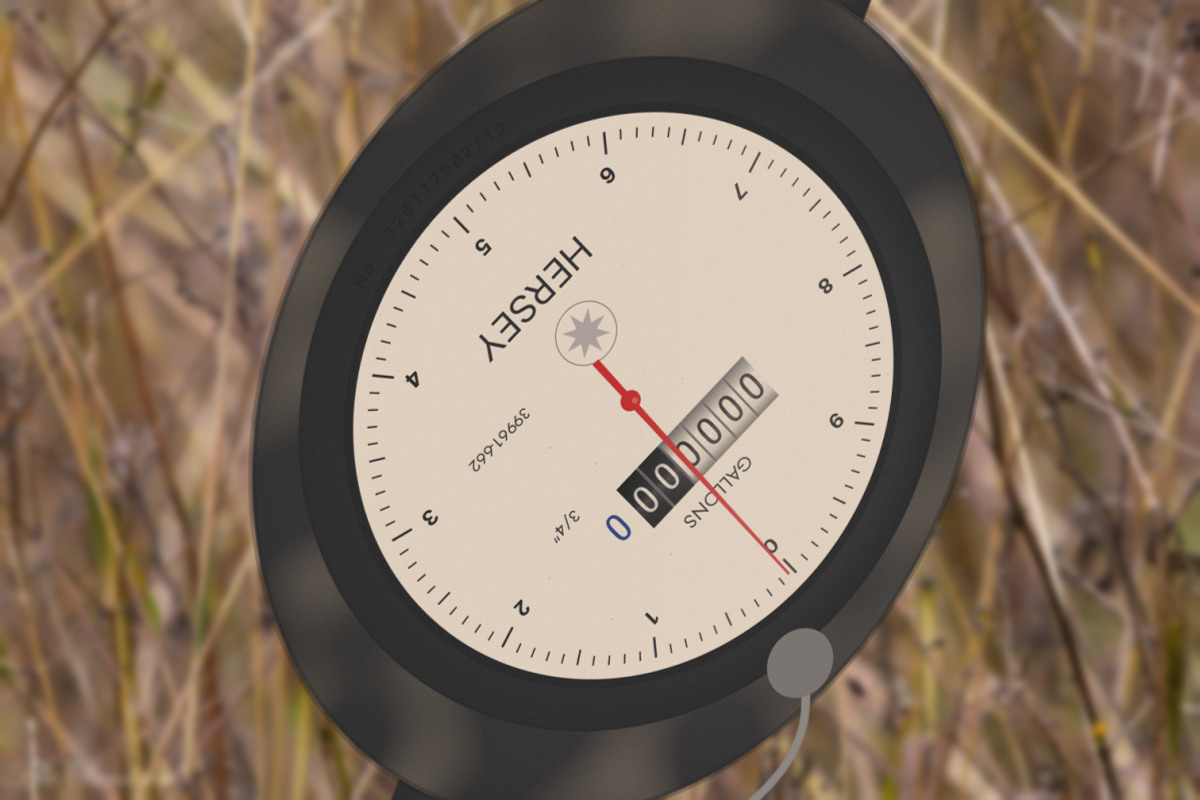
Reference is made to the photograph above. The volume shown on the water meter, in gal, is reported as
0.0 gal
